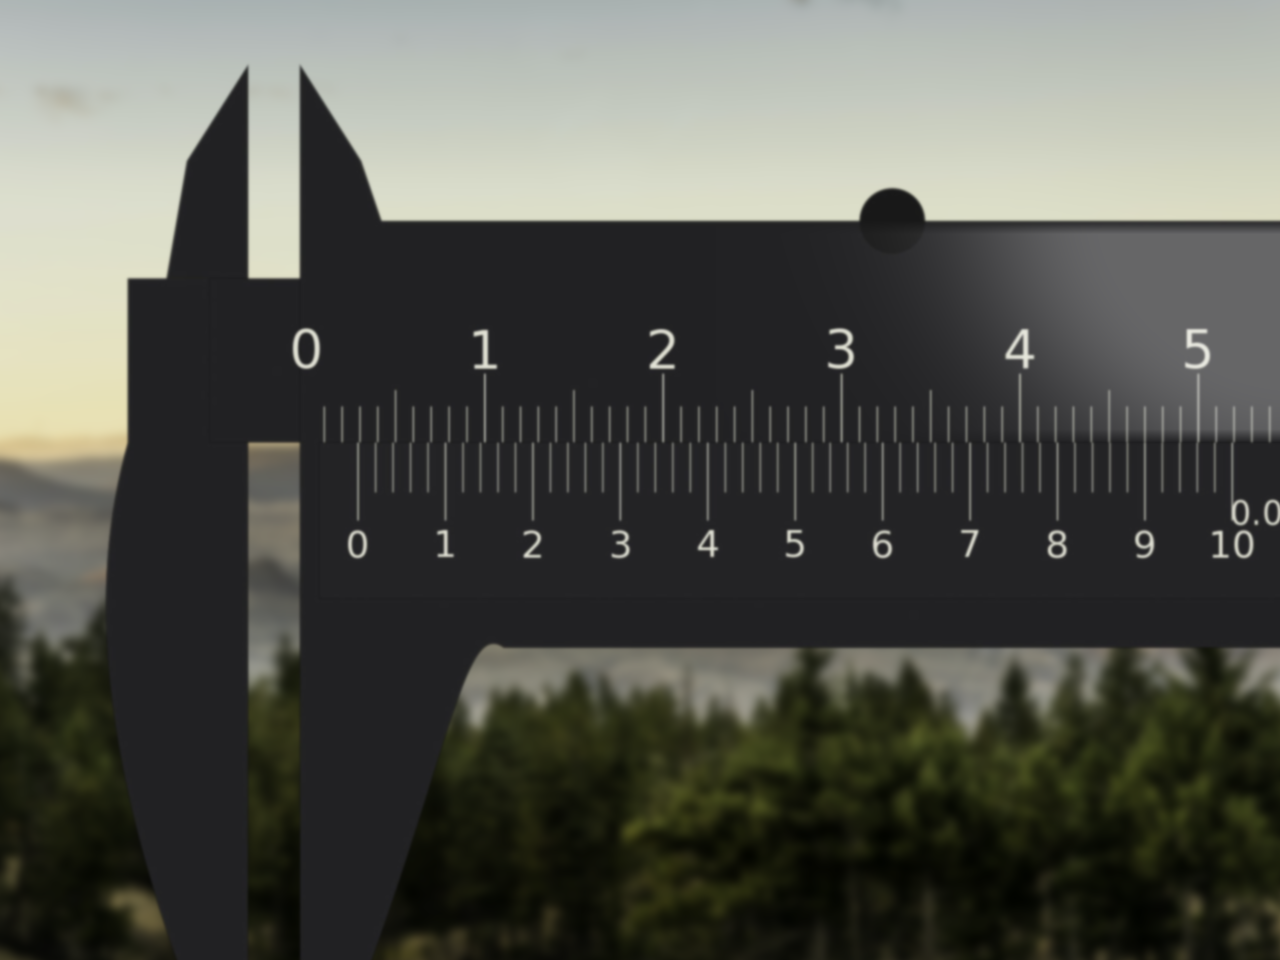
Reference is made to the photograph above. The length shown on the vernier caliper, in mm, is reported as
2.9 mm
